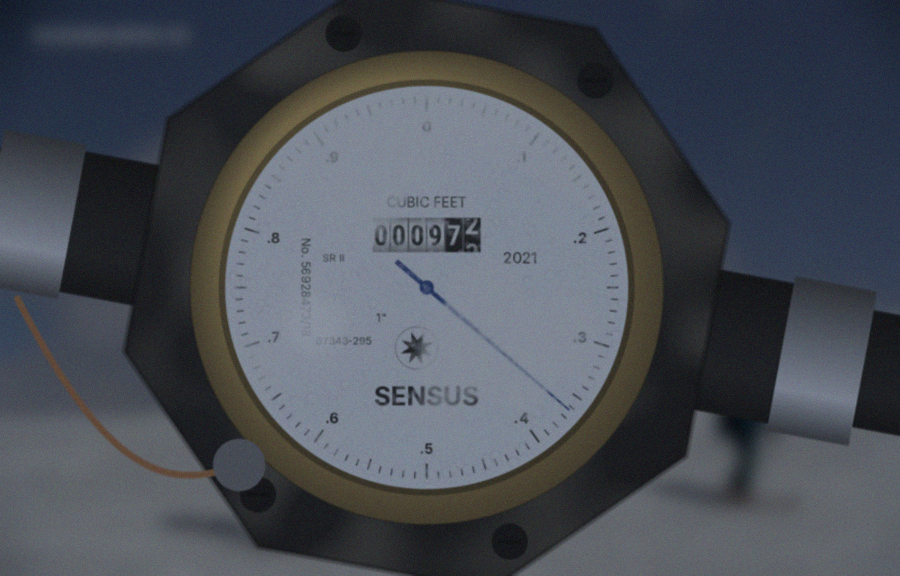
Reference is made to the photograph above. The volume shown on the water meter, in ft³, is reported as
972.36 ft³
